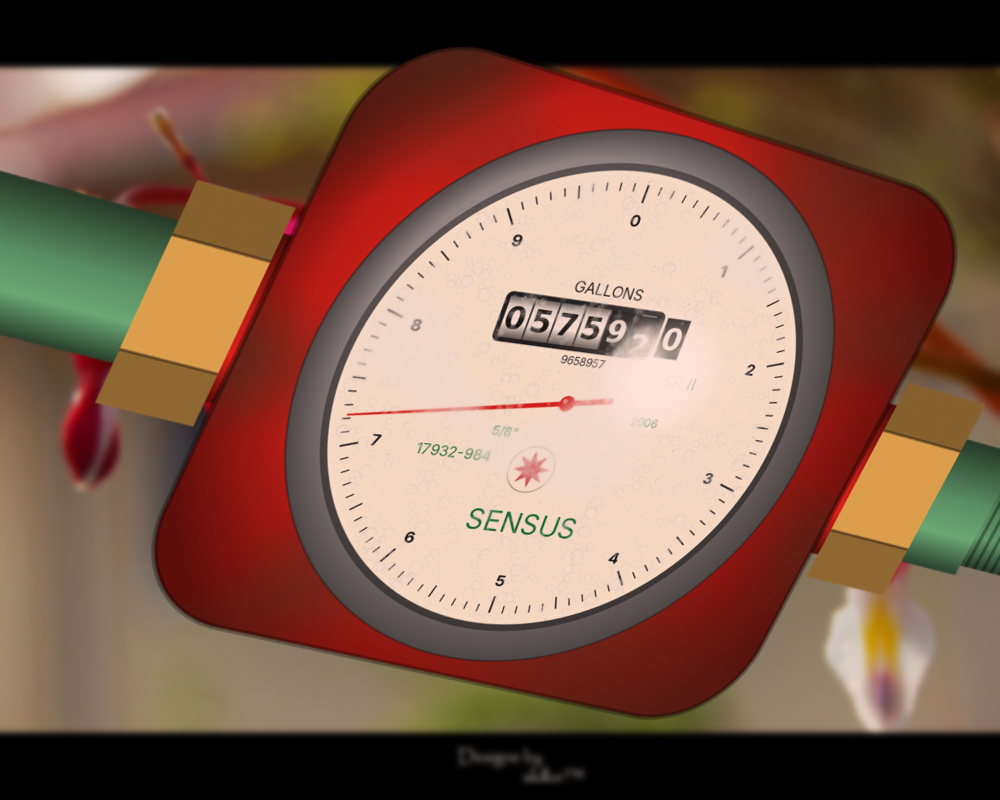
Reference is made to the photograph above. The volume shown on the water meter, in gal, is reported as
575917.2 gal
